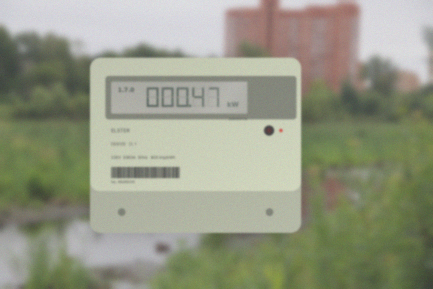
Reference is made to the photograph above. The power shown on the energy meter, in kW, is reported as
0.47 kW
